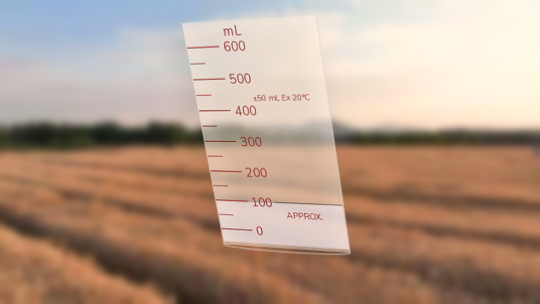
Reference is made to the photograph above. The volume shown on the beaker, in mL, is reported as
100 mL
